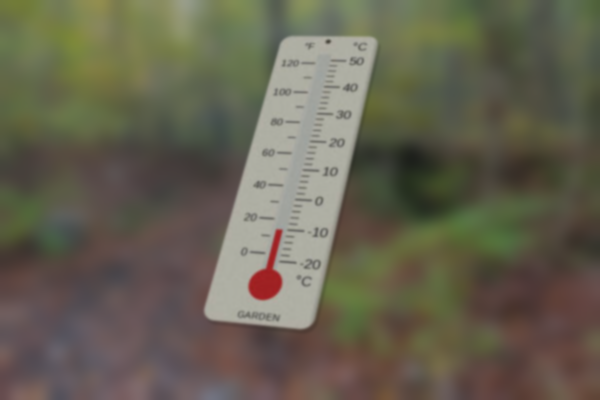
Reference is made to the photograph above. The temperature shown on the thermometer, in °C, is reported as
-10 °C
